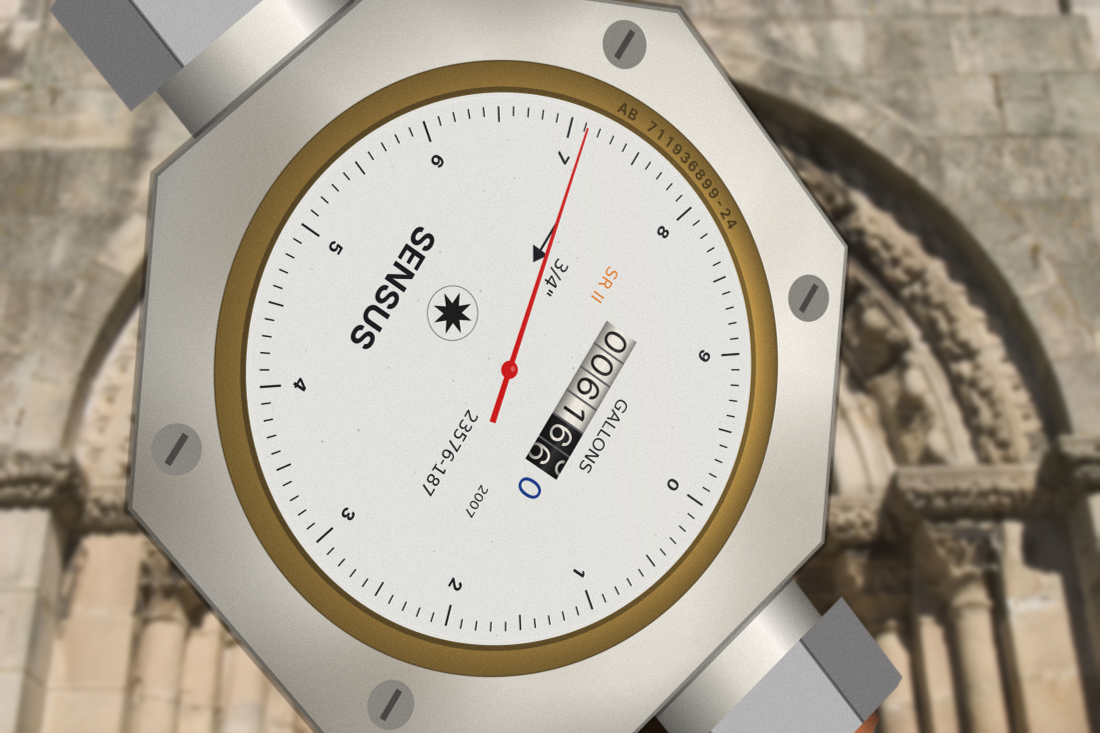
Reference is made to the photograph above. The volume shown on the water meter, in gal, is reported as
61657.1 gal
